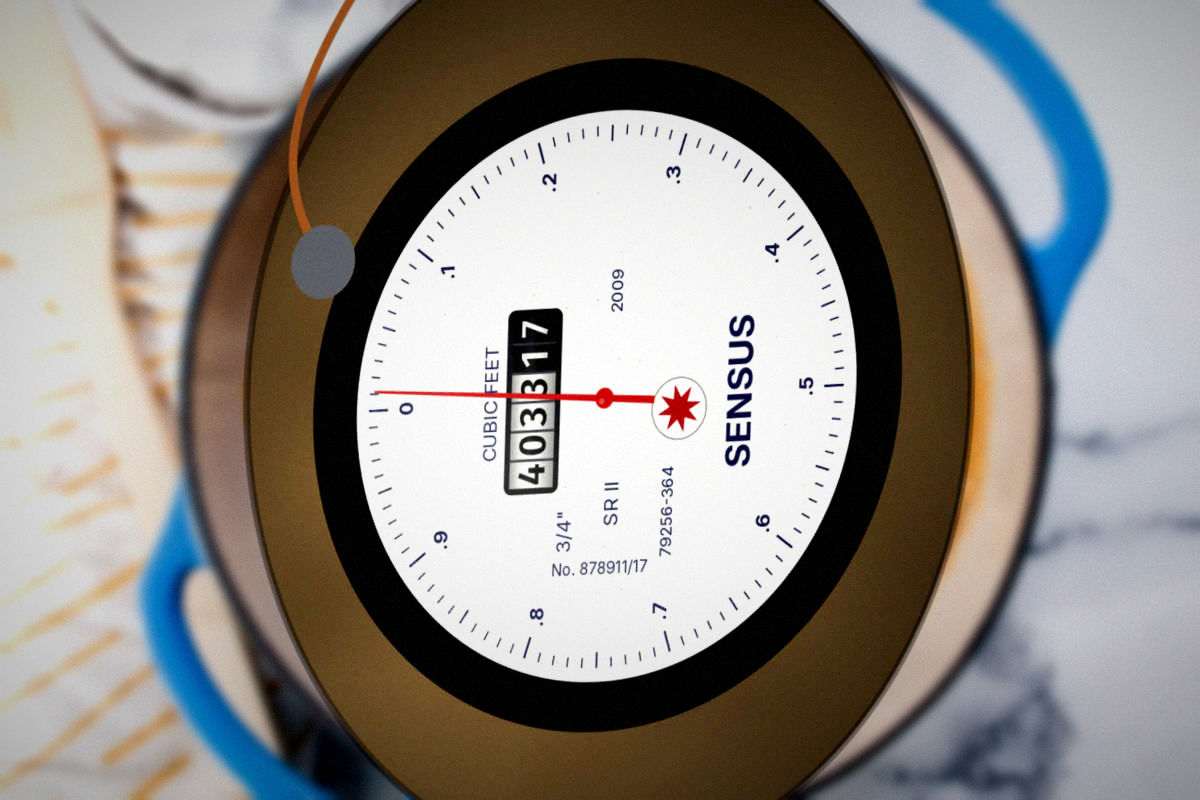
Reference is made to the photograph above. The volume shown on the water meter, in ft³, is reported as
403317.01 ft³
